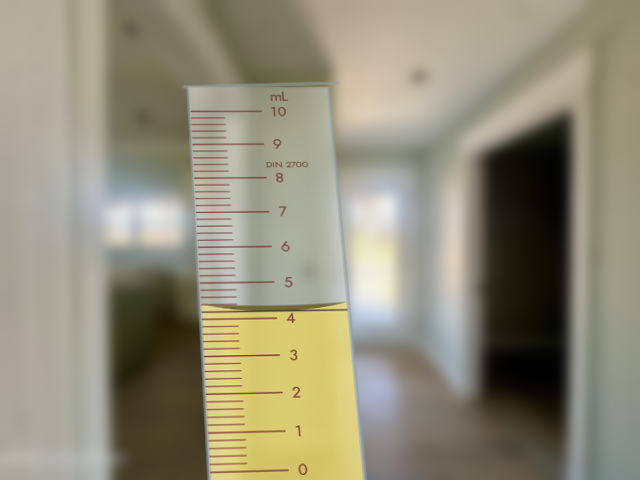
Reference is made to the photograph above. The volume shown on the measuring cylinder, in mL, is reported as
4.2 mL
